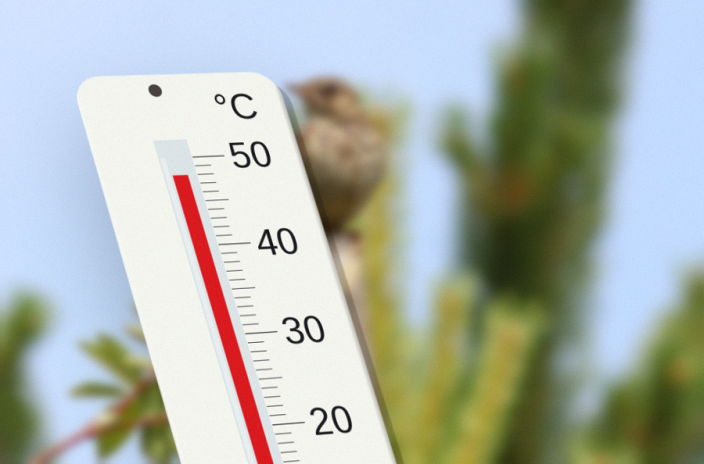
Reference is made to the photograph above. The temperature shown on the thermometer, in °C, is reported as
48 °C
